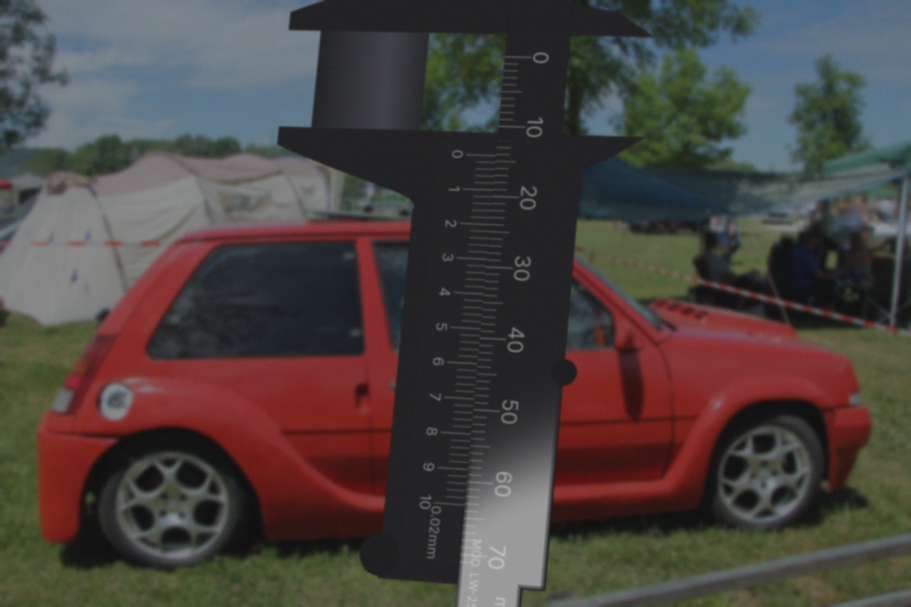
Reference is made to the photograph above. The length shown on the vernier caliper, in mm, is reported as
14.2 mm
